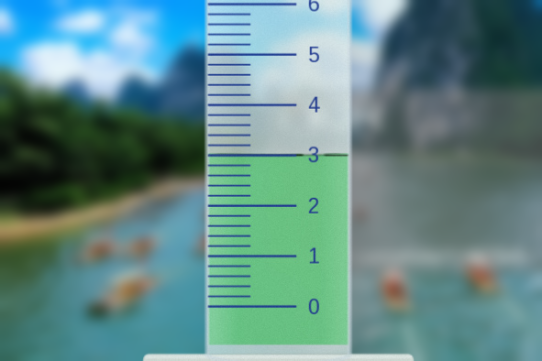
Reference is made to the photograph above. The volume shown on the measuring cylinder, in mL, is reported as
3 mL
